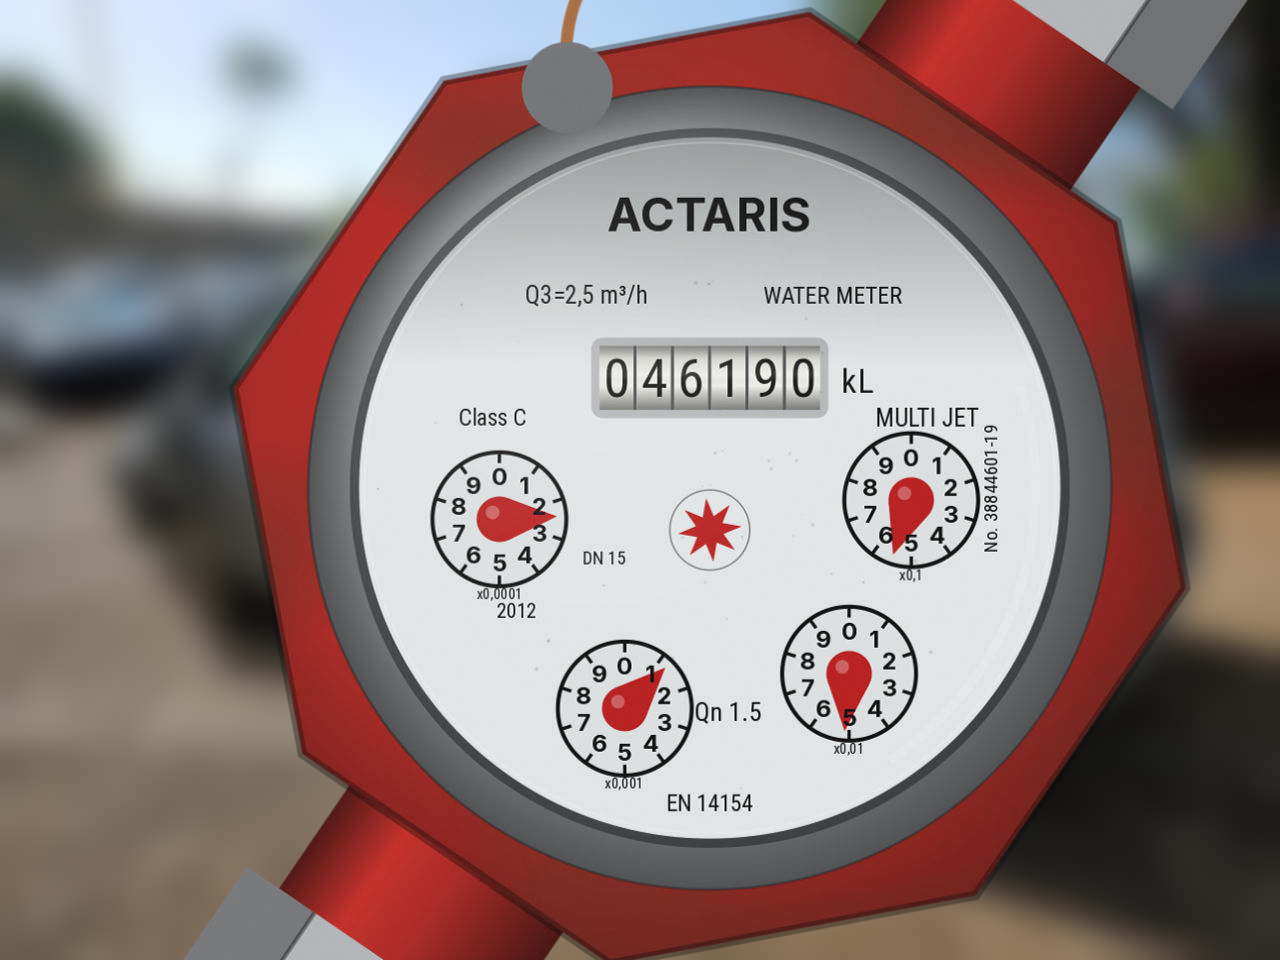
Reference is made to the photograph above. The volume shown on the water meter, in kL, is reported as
46190.5512 kL
